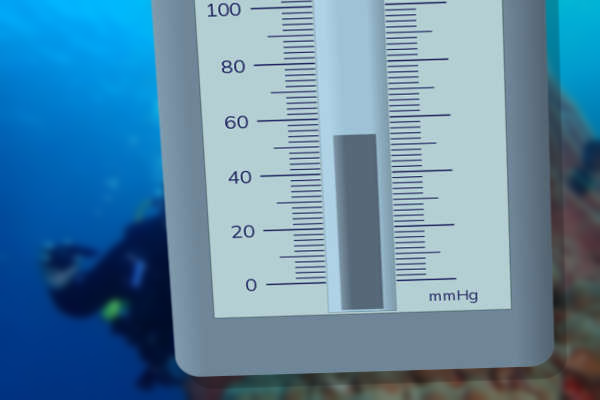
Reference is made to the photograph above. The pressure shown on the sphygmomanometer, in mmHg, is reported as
54 mmHg
